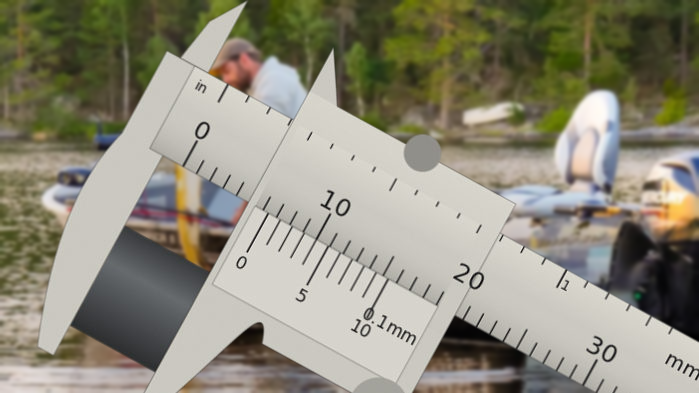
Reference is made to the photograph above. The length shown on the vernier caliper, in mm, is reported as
6.4 mm
